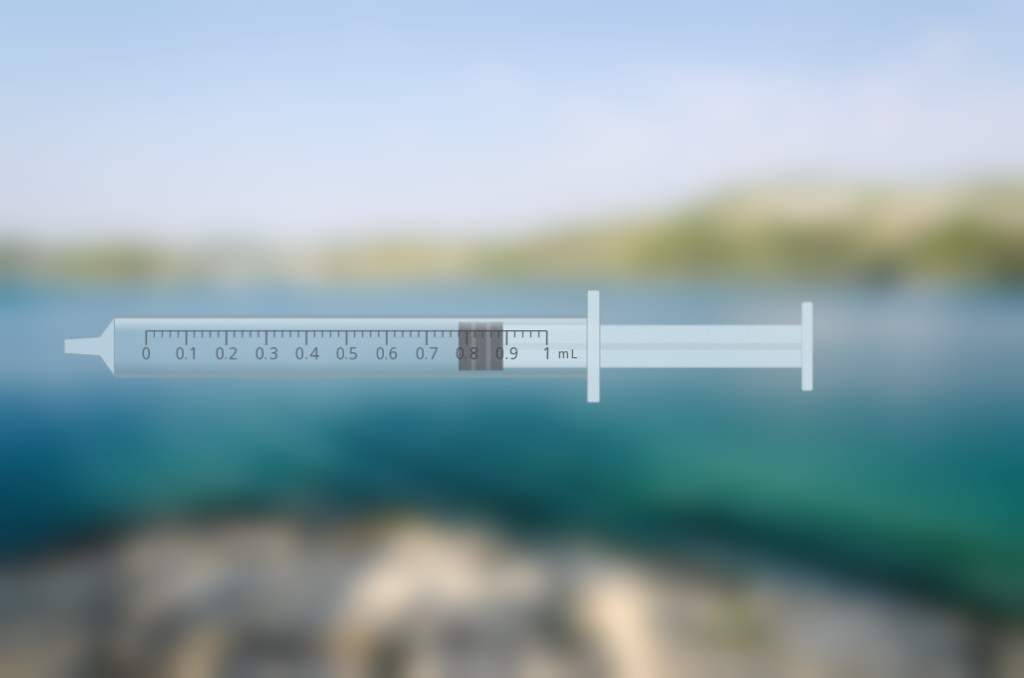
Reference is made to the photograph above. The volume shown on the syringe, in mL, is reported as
0.78 mL
